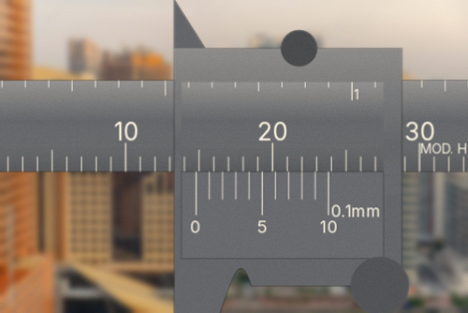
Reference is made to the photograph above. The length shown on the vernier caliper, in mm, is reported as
14.8 mm
